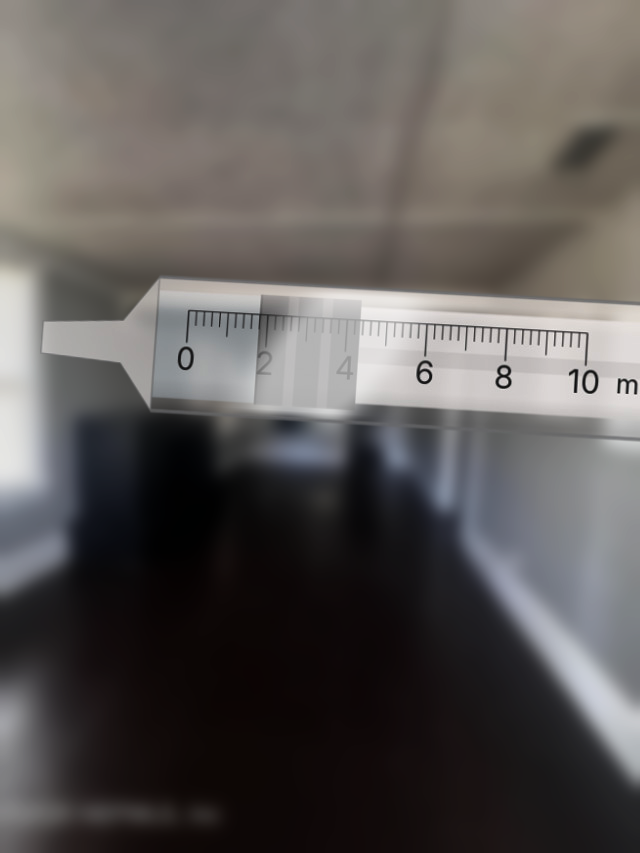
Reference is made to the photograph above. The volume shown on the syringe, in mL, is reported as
1.8 mL
